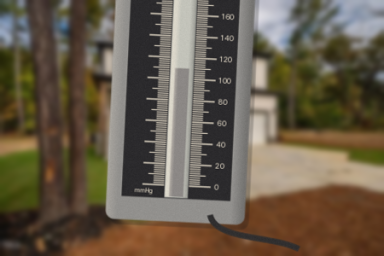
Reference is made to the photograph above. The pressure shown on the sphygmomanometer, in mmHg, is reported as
110 mmHg
